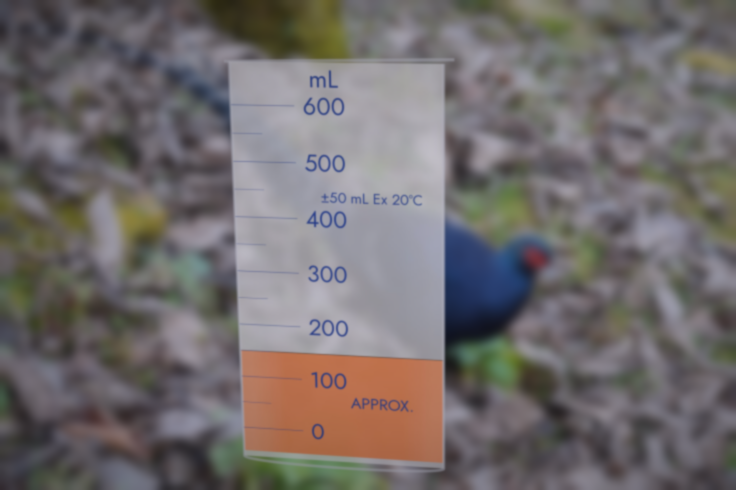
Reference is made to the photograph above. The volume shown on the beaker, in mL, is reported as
150 mL
